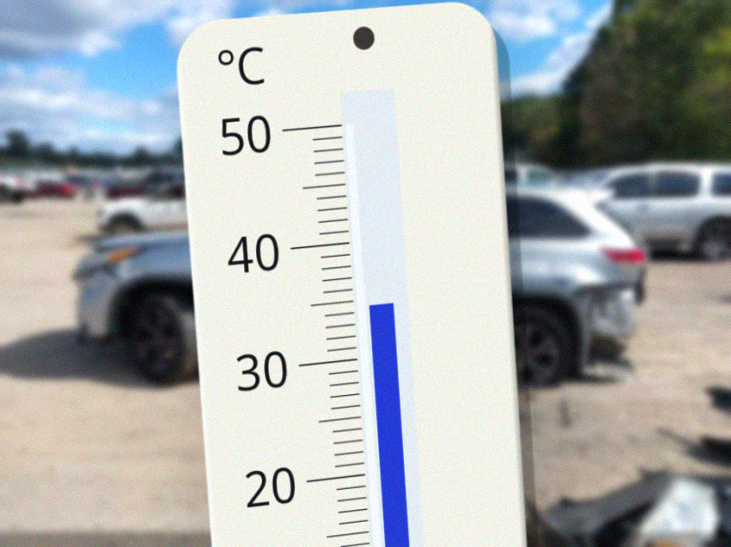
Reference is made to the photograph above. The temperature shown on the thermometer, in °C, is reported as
34.5 °C
